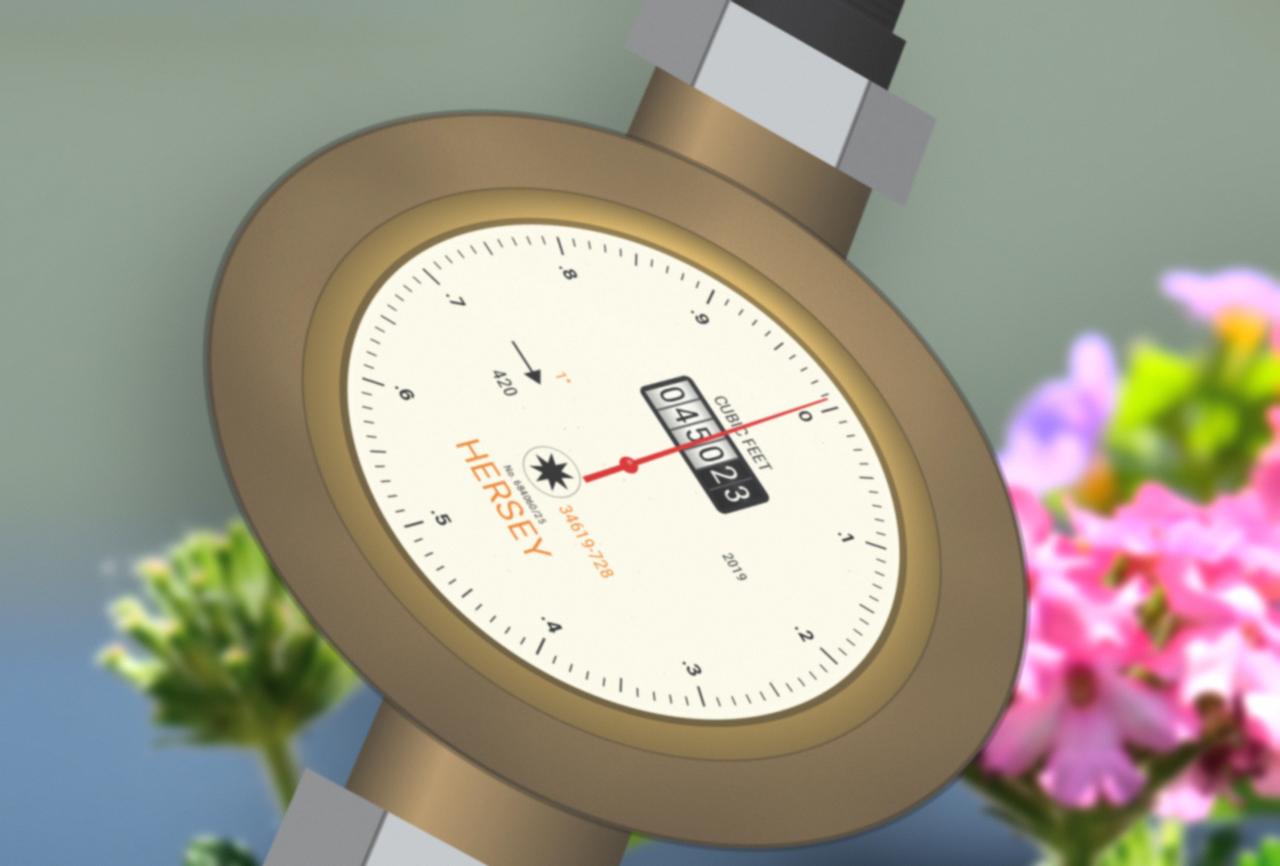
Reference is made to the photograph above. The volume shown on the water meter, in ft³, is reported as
45022.99 ft³
